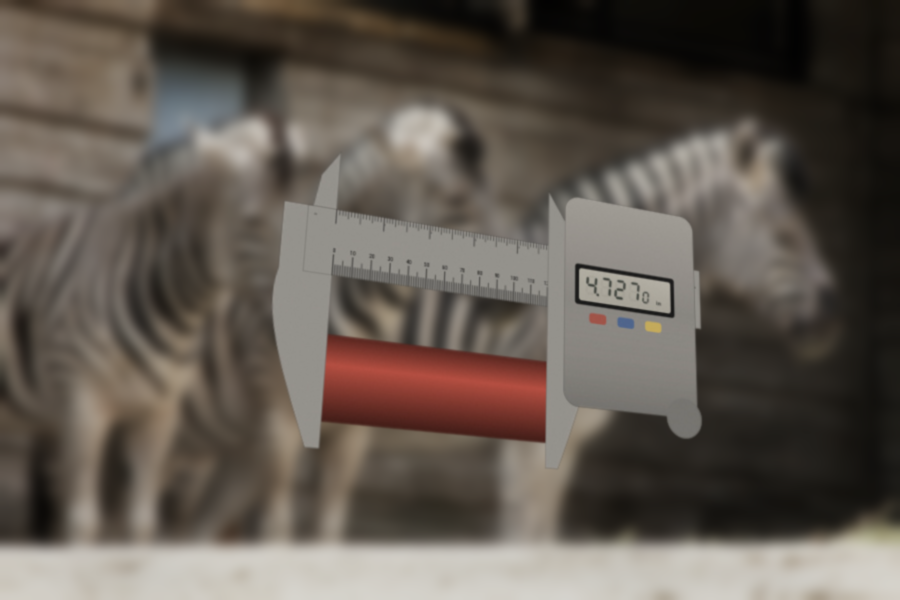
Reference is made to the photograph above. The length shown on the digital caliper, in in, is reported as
4.7270 in
